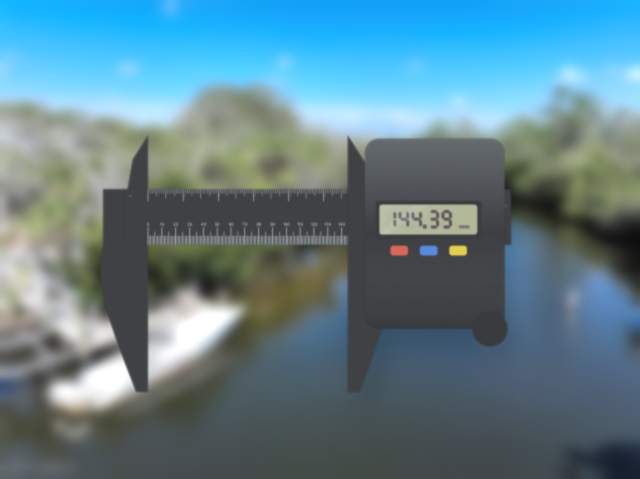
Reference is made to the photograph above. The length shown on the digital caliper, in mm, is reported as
144.39 mm
